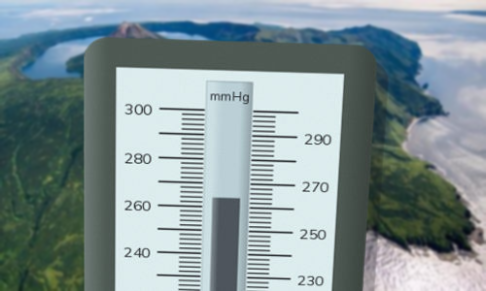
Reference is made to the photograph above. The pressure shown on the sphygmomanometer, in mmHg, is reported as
264 mmHg
